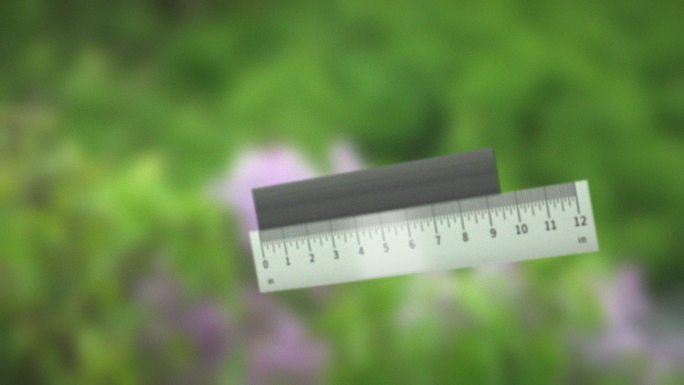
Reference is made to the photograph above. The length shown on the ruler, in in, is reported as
9.5 in
